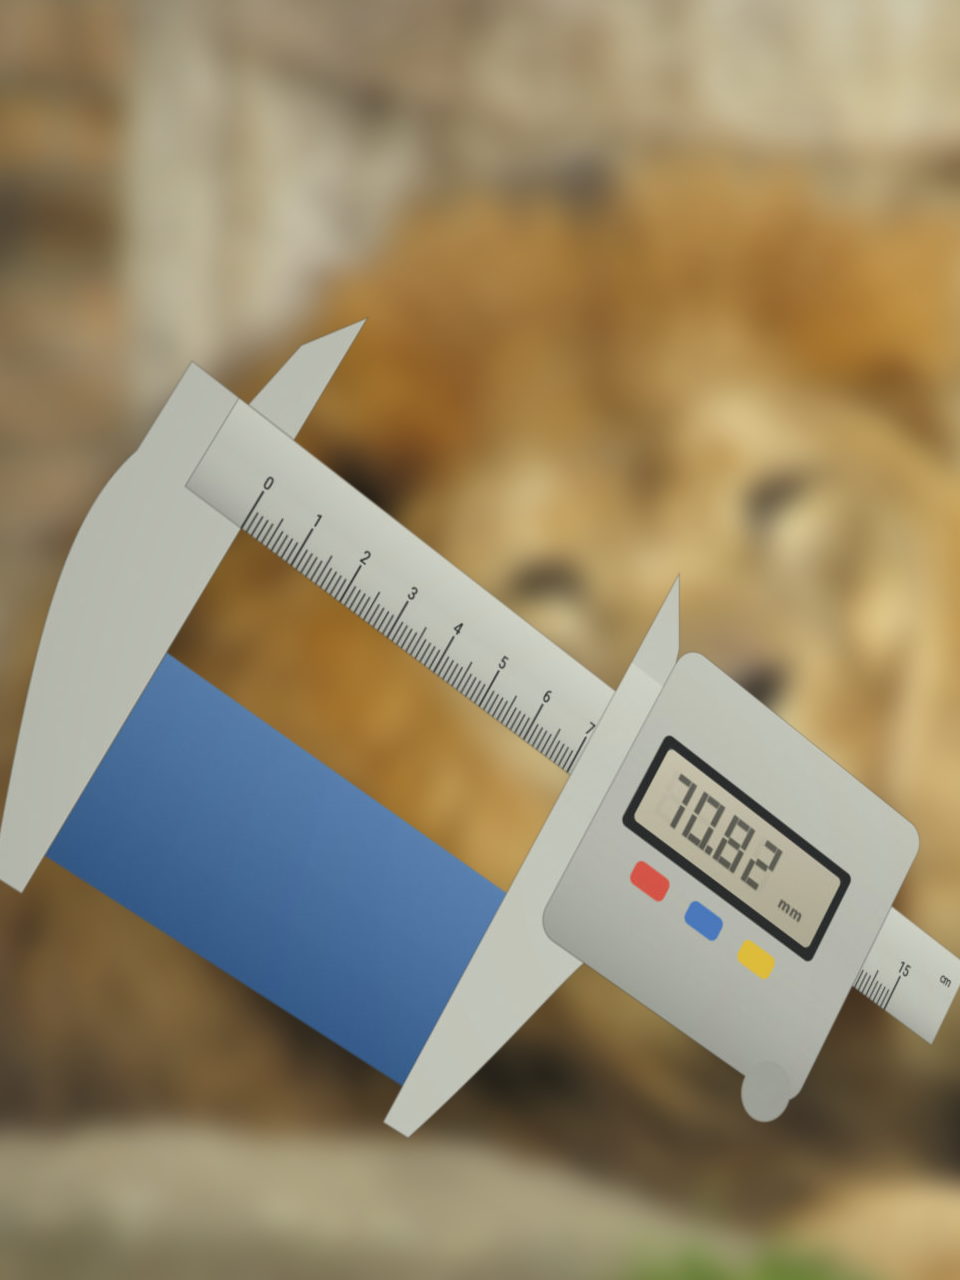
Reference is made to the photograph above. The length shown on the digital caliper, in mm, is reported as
70.82 mm
